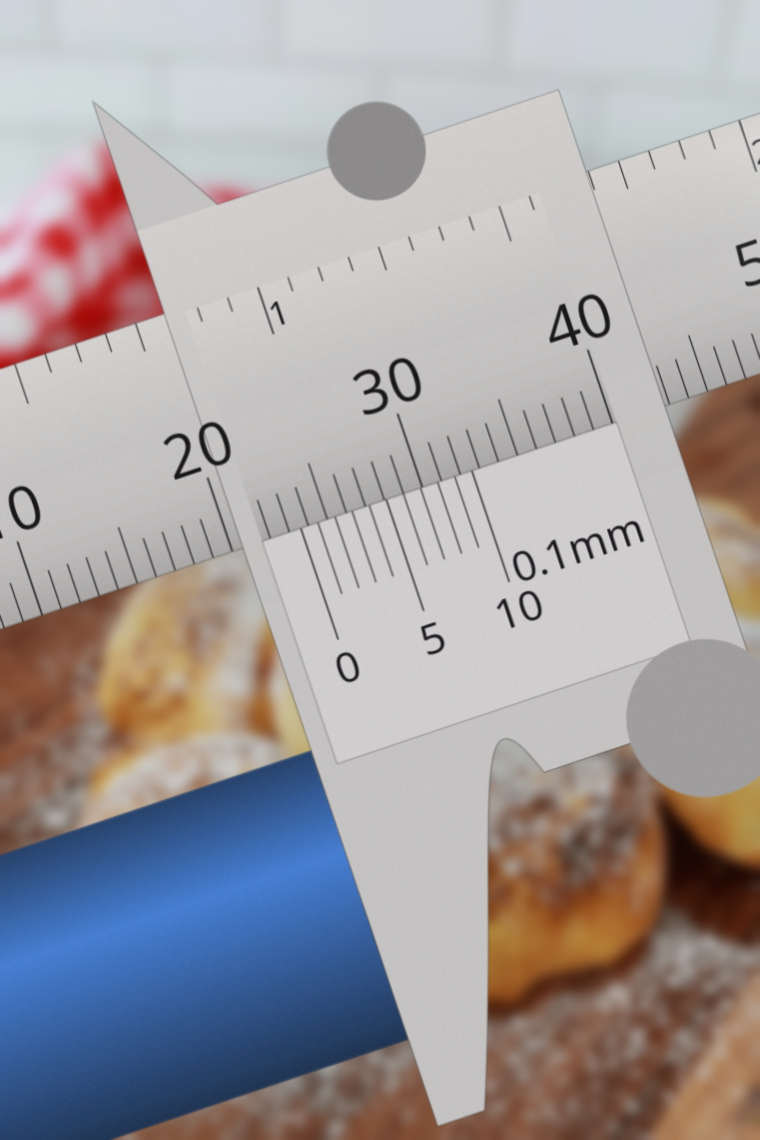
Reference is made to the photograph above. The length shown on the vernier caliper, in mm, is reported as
23.6 mm
